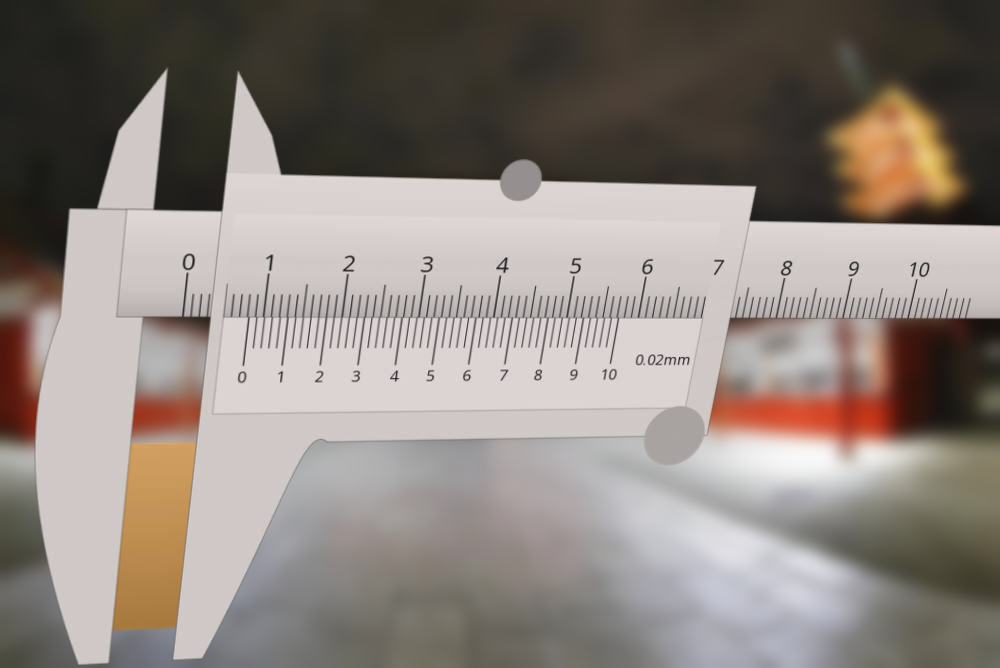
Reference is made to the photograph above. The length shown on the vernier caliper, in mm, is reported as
8.2 mm
